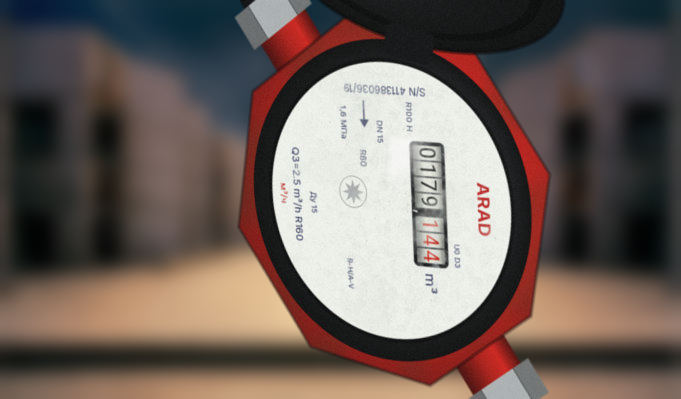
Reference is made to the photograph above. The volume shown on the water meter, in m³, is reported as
179.144 m³
